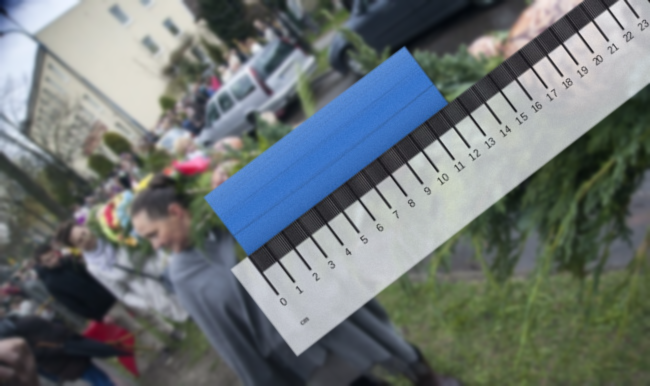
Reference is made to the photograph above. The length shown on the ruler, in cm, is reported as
12.5 cm
